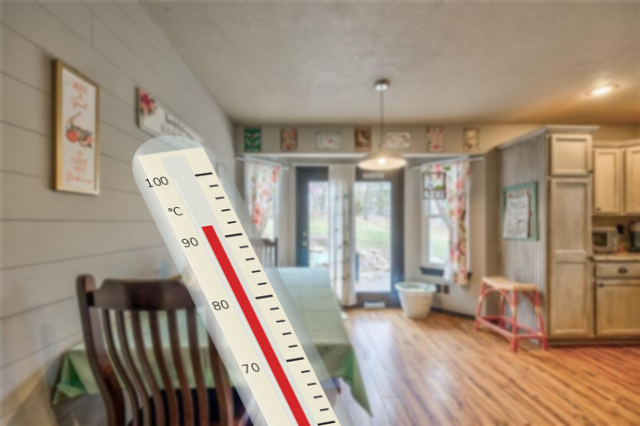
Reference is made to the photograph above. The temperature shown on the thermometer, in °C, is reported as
92 °C
